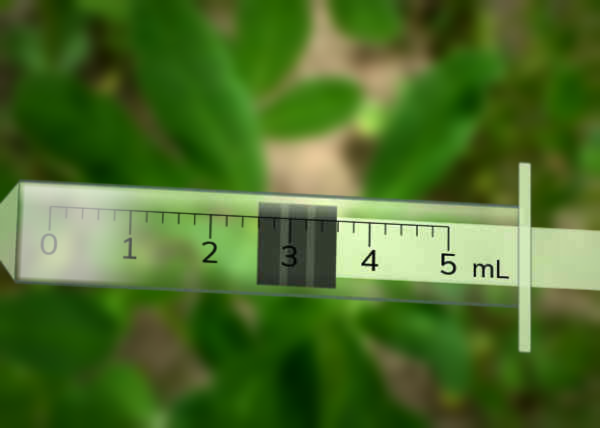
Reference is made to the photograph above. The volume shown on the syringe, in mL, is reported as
2.6 mL
